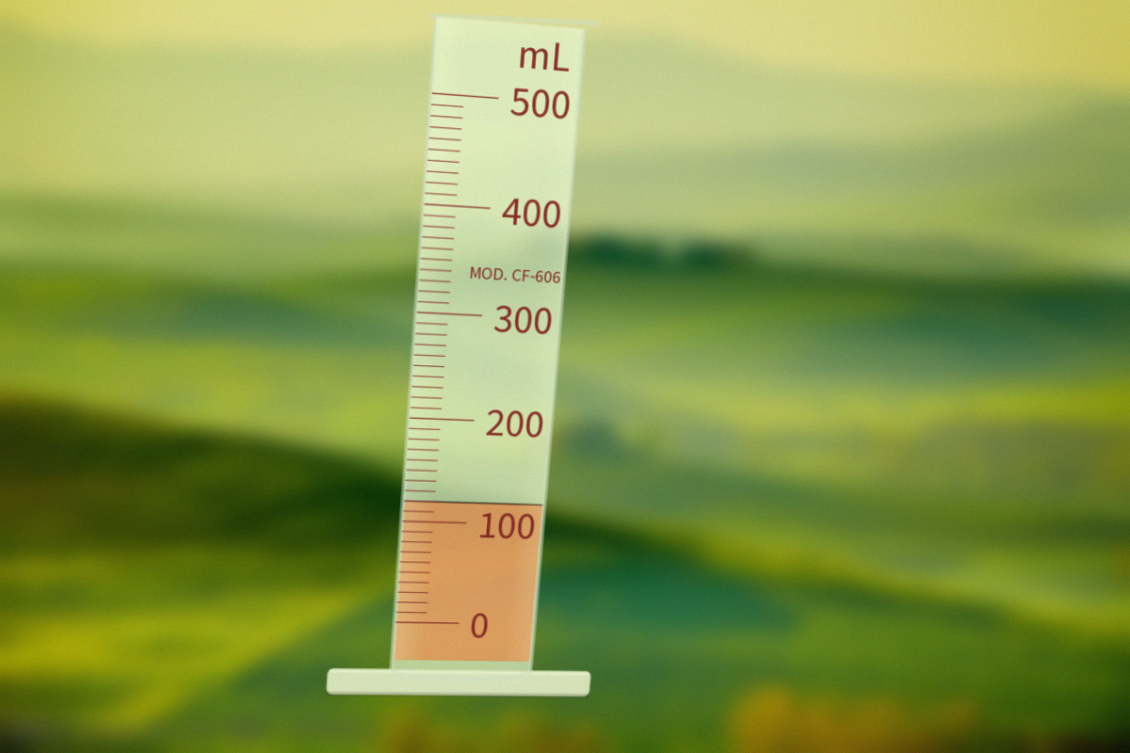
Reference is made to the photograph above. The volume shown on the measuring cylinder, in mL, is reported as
120 mL
